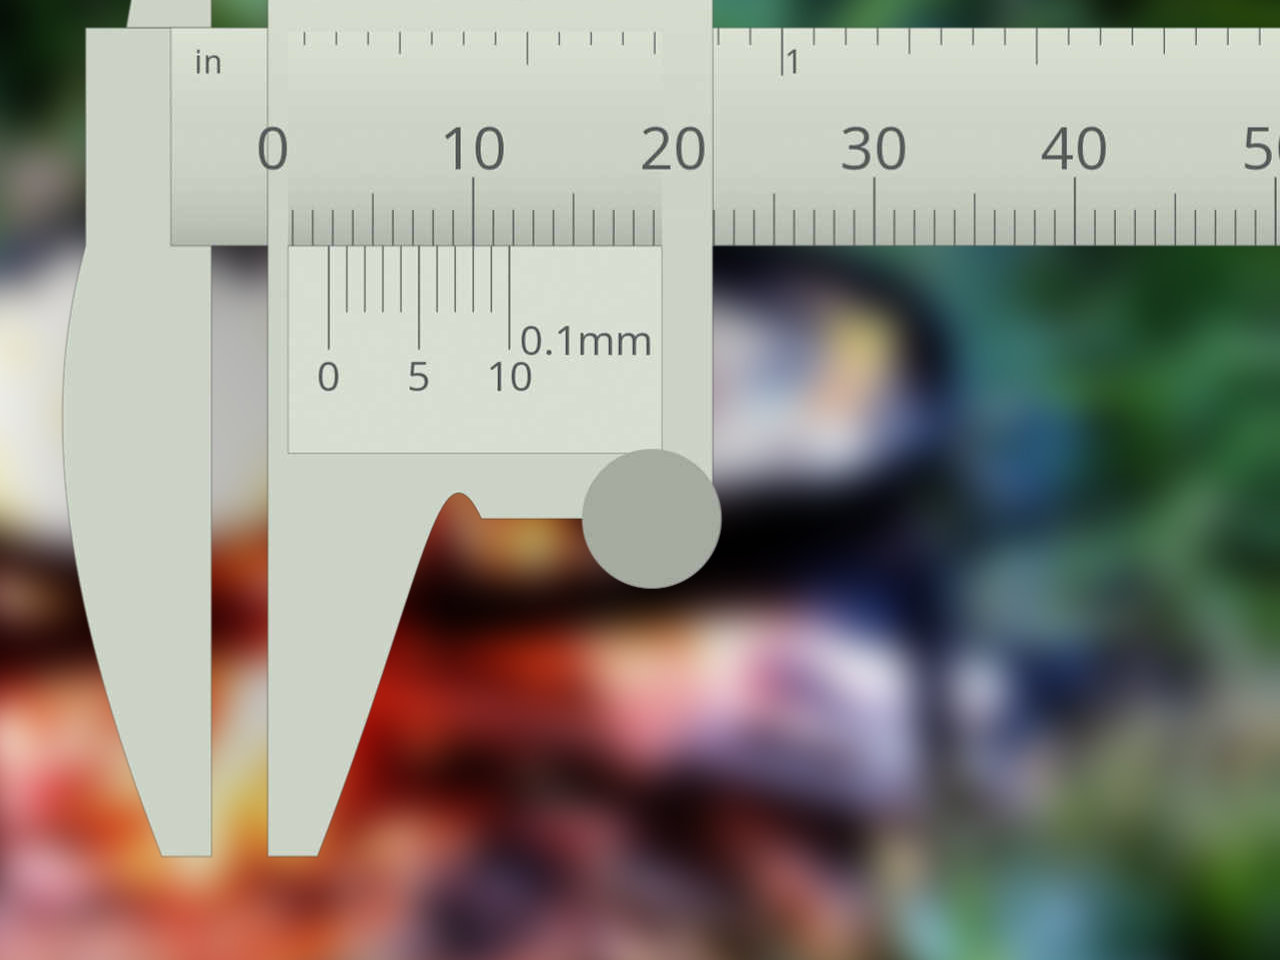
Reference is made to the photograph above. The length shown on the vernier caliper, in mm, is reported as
2.8 mm
